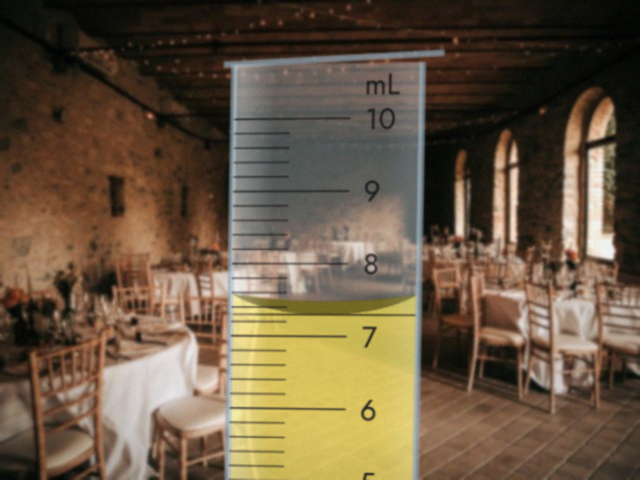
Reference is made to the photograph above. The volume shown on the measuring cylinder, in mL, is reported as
7.3 mL
